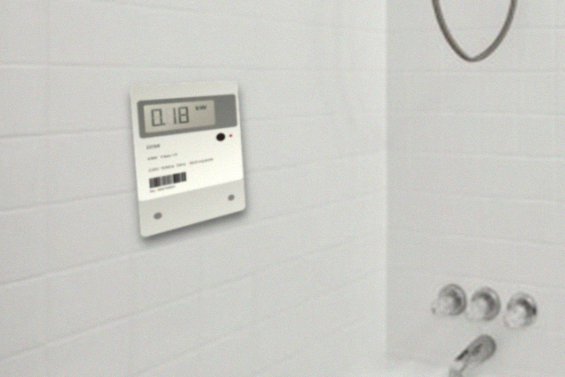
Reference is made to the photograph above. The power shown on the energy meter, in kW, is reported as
0.18 kW
